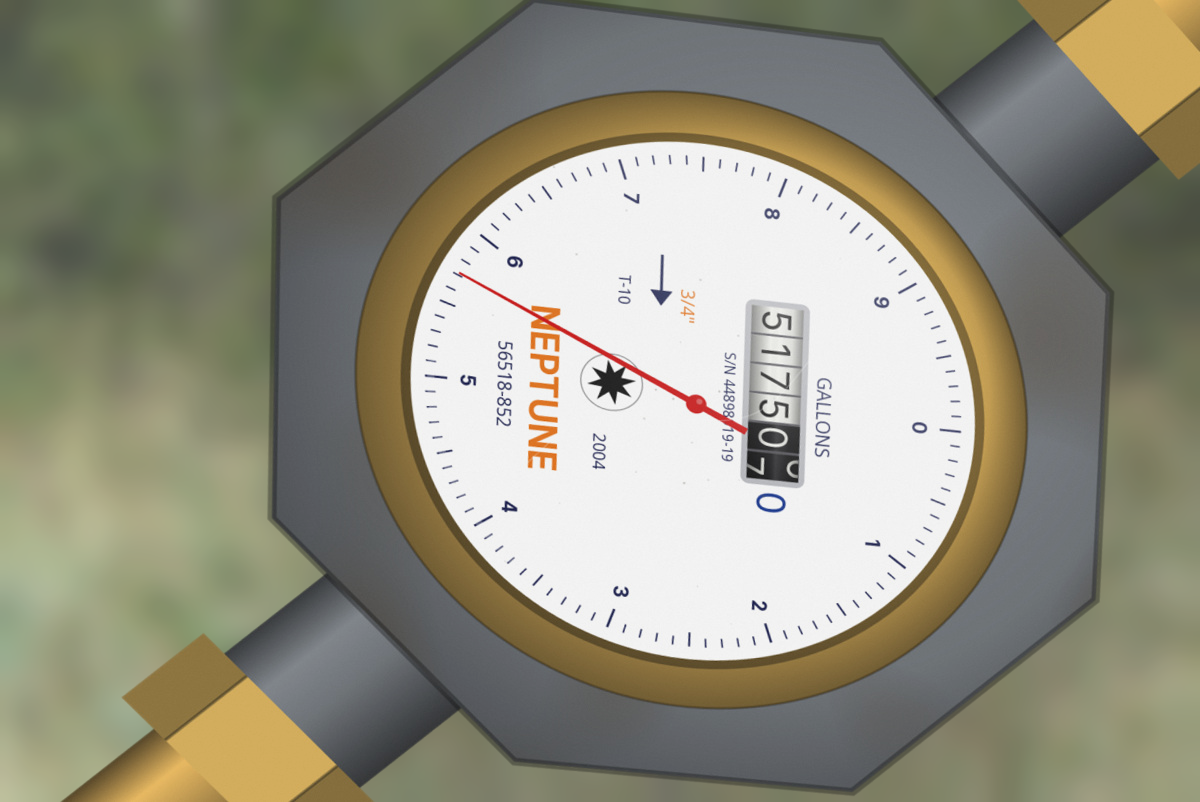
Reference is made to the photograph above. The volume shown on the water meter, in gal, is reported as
5175065.7 gal
